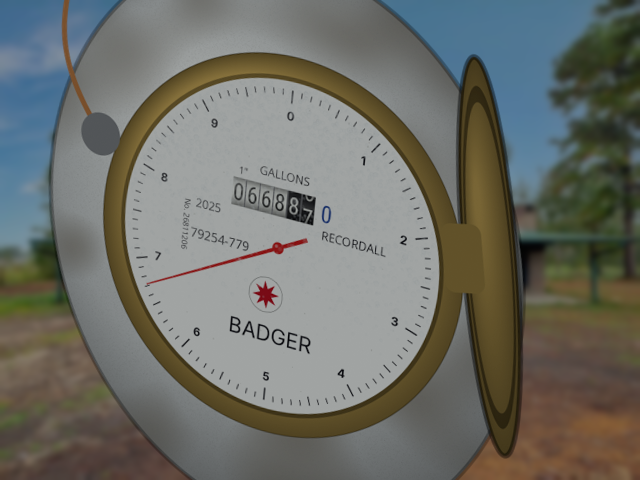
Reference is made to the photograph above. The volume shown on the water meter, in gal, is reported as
668866.7 gal
